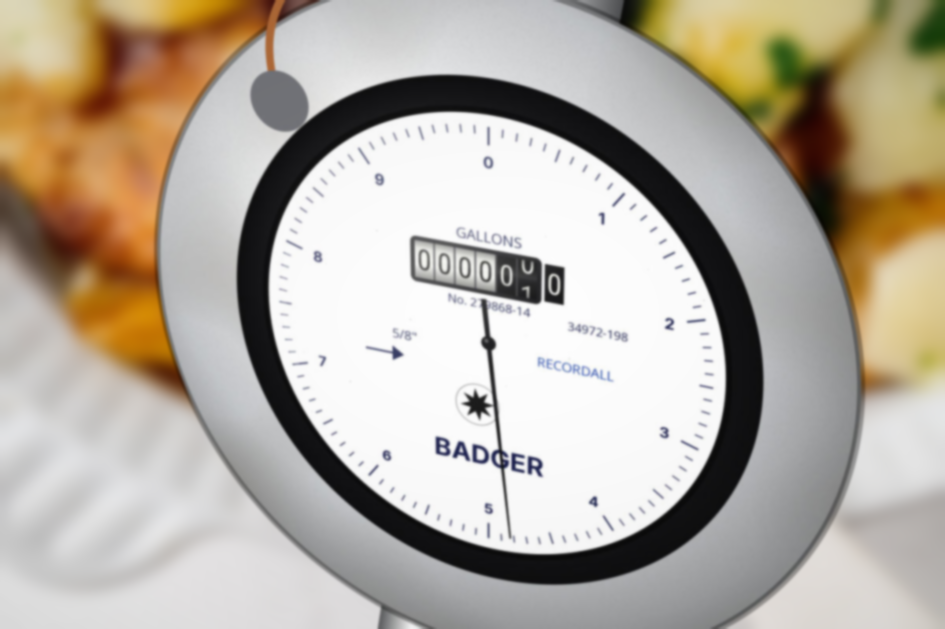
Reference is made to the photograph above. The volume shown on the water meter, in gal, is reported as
4.8 gal
